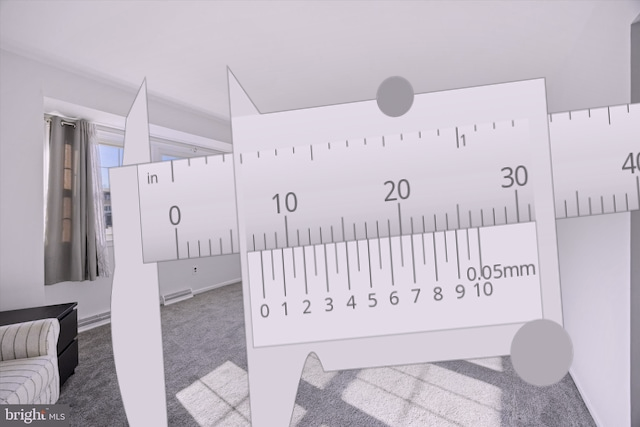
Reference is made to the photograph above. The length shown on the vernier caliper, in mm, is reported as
7.6 mm
